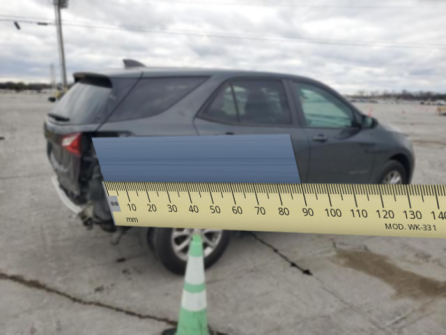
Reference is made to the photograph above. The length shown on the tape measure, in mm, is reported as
90 mm
